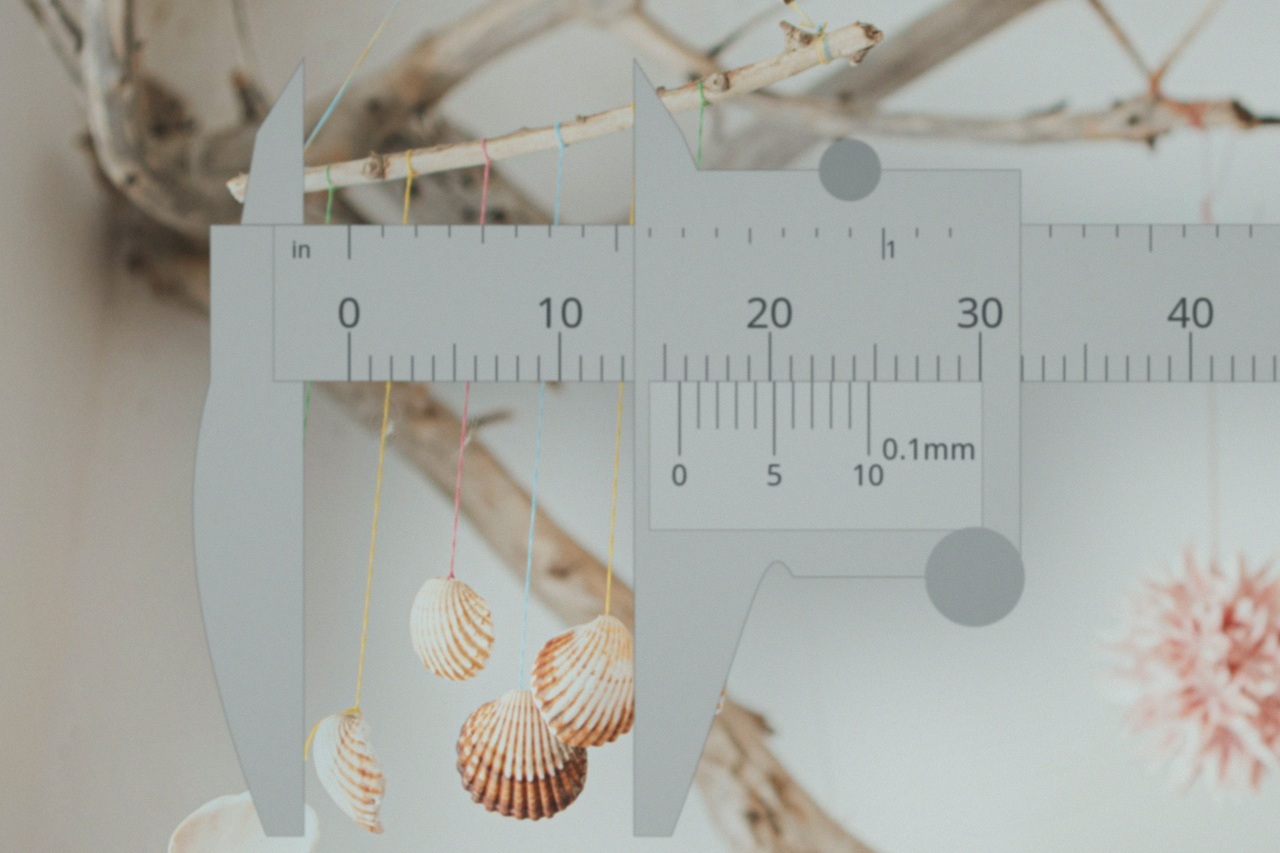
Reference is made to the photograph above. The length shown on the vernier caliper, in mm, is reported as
15.7 mm
